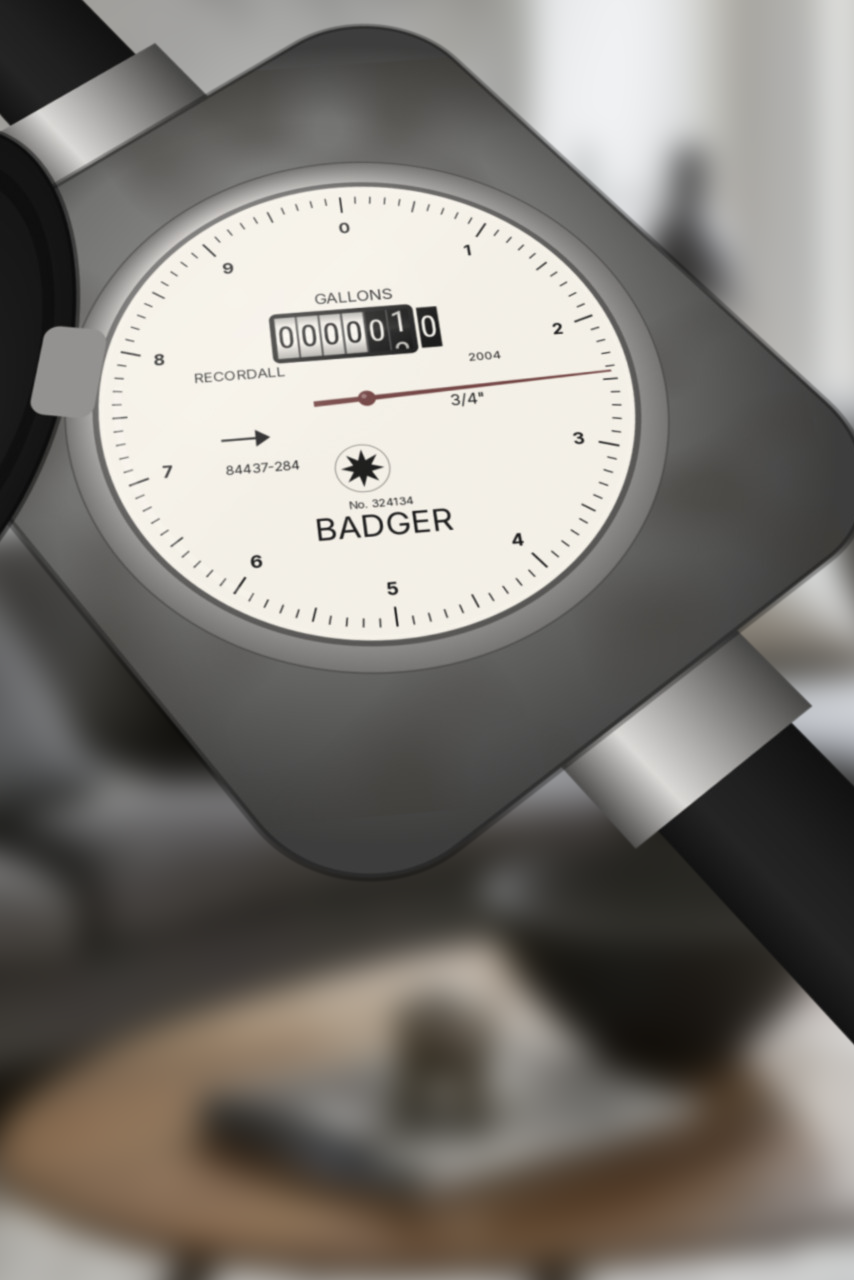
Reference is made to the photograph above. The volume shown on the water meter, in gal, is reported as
12.4 gal
